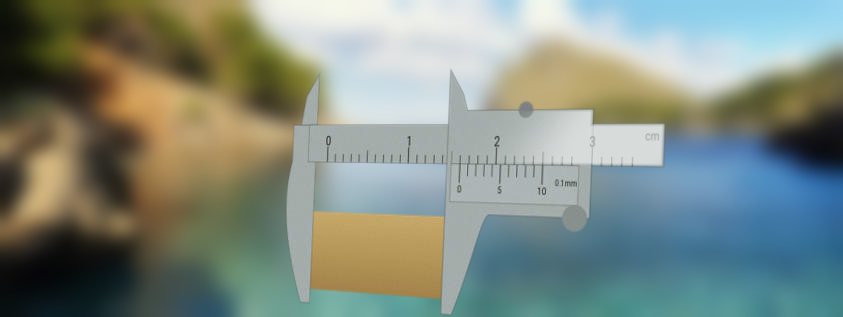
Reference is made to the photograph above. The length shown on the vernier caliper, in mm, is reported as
16.0 mm
